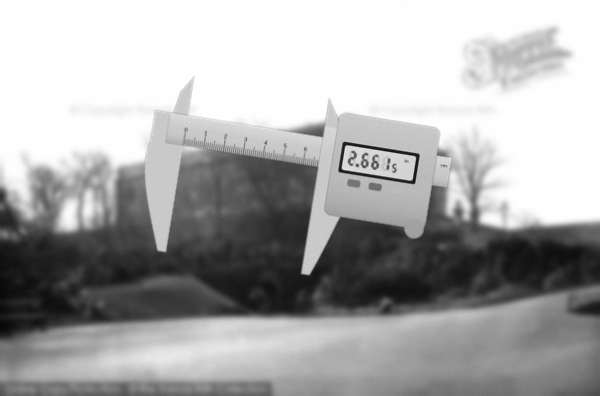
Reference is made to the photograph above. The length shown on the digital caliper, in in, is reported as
2.6615 in
